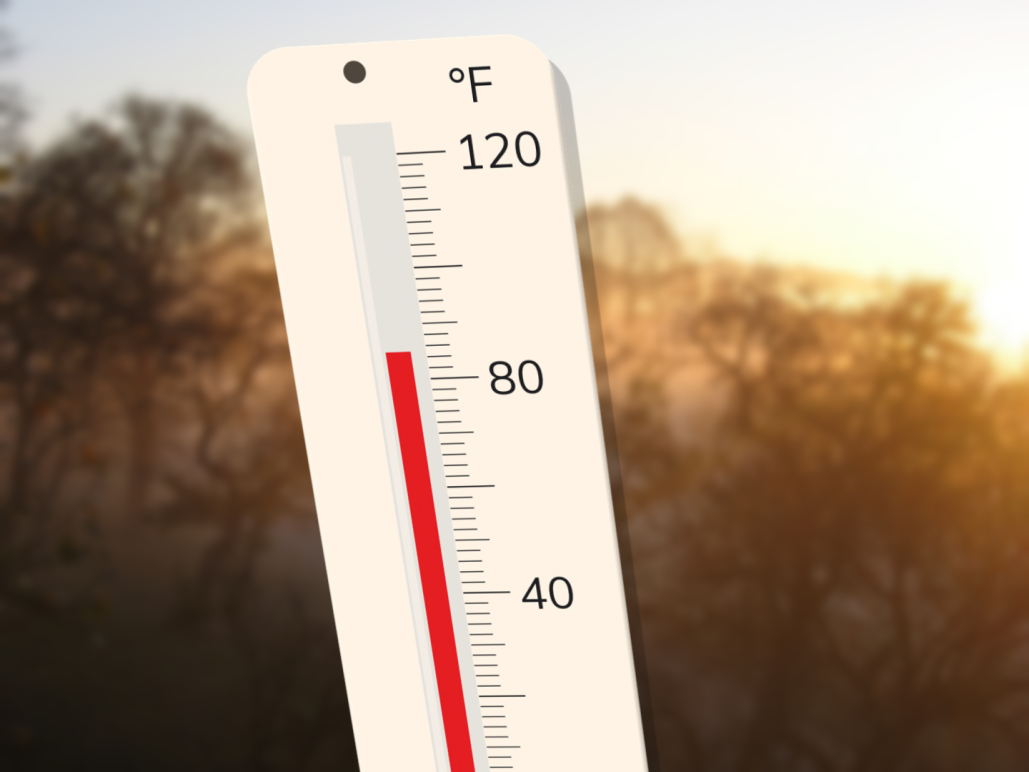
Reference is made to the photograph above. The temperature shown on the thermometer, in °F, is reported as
85 °F
